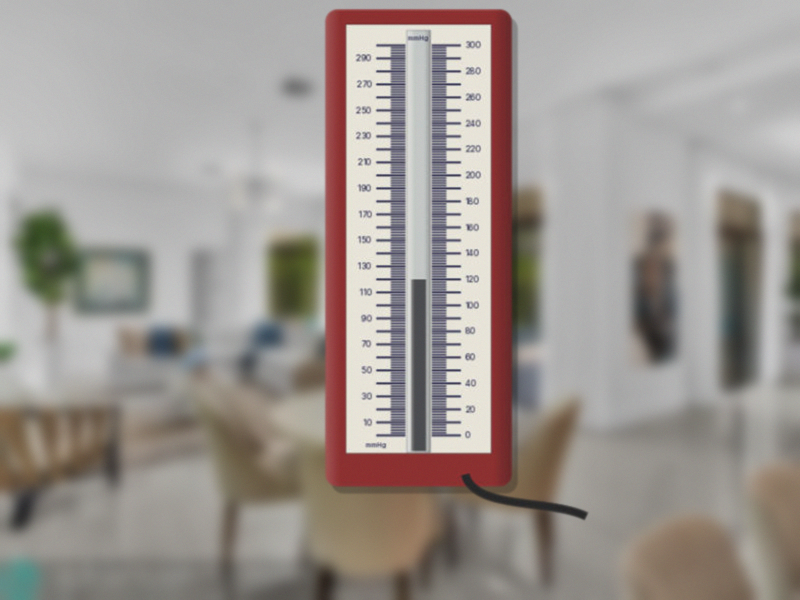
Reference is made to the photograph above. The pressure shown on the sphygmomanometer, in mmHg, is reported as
120 mmHg
